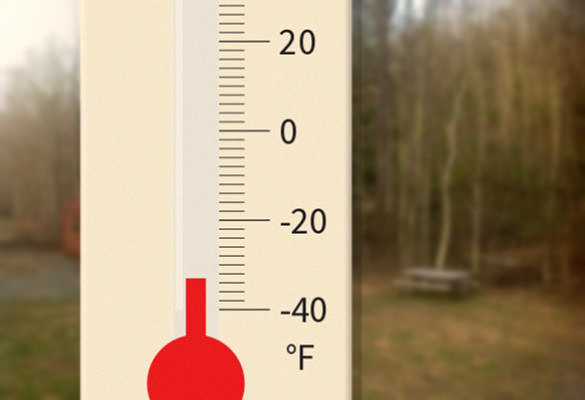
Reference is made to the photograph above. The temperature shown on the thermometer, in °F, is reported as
-33 °F
